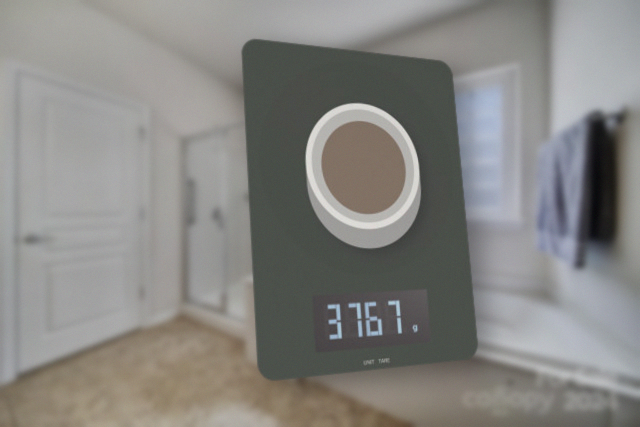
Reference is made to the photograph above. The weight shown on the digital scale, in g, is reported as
3767 g
